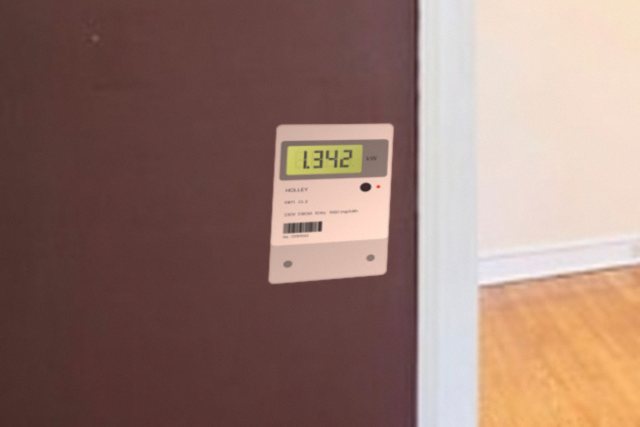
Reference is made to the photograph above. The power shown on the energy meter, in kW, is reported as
1.342 kW
